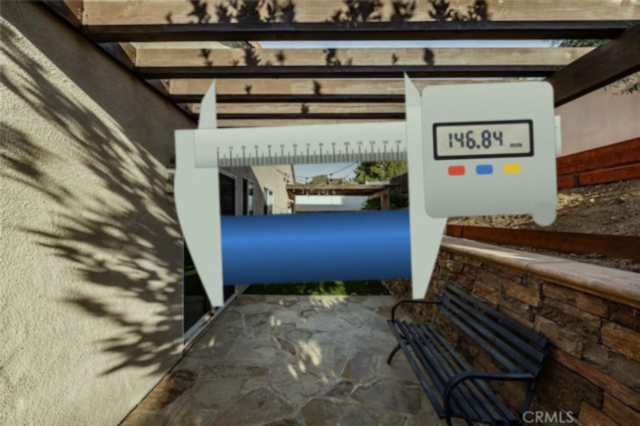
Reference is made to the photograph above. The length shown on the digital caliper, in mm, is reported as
146.84 mm
